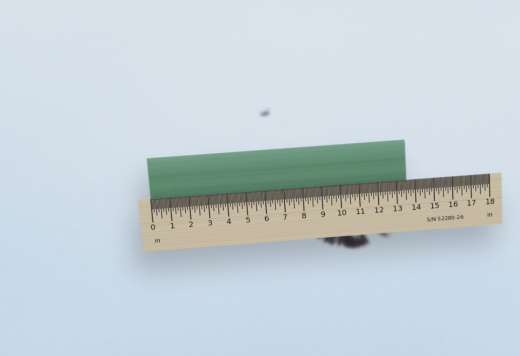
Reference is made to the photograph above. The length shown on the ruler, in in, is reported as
13.5 in
